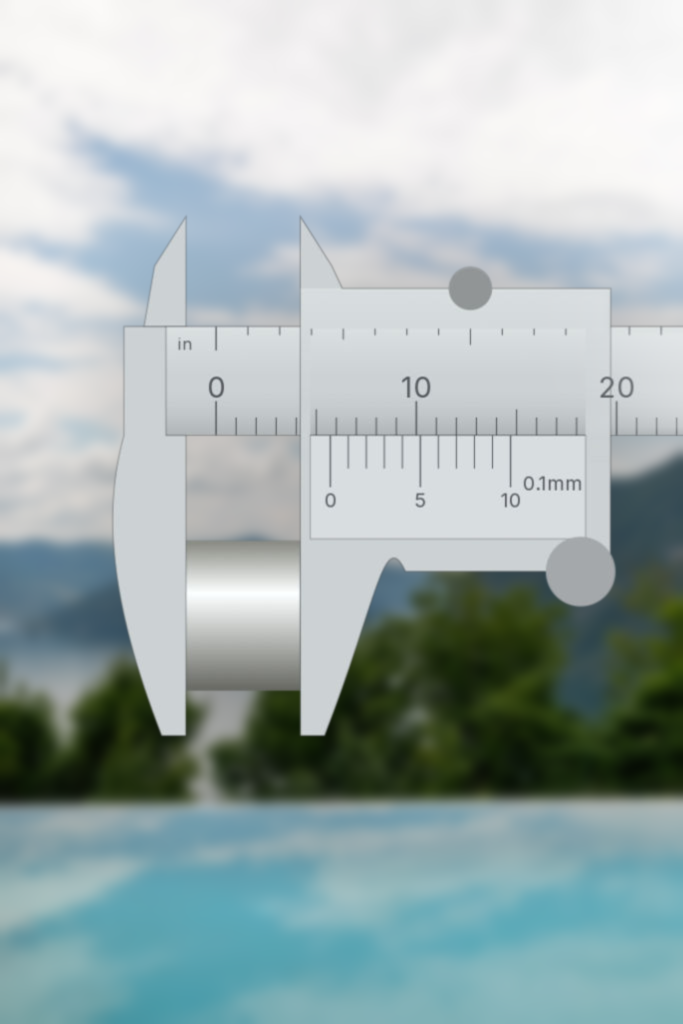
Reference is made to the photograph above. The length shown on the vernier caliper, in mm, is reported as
5.7 mm
